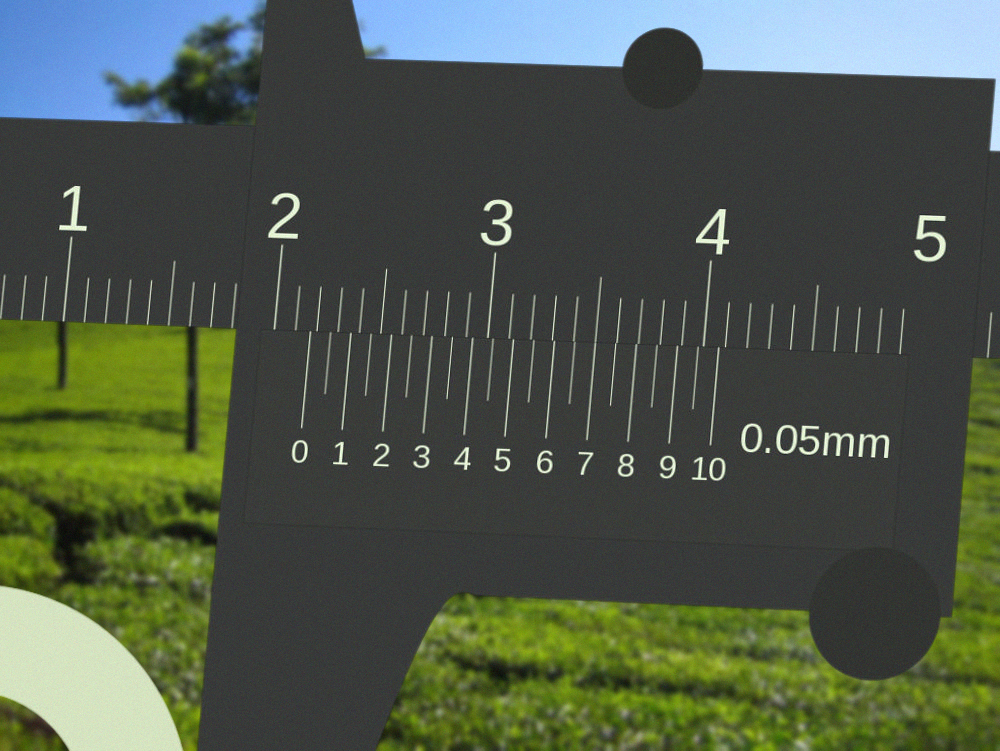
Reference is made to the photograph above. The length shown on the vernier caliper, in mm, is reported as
21.7 mm
